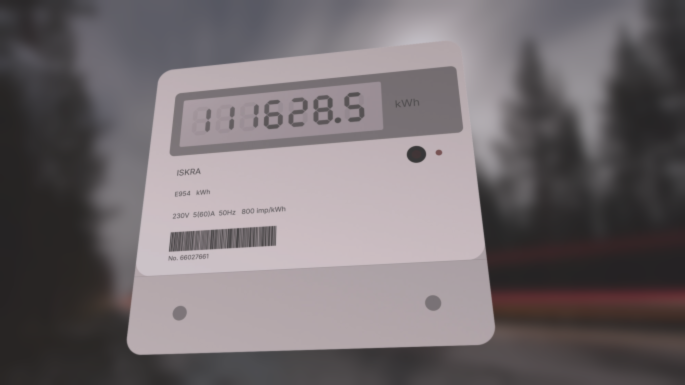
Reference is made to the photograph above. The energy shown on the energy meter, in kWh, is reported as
111628.5 kWh
